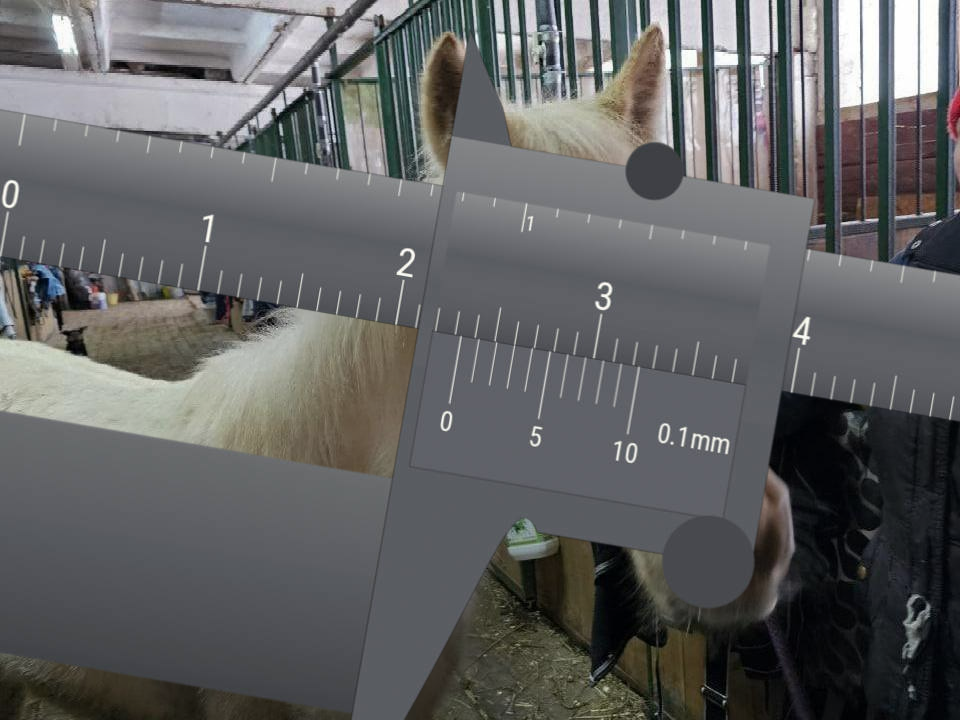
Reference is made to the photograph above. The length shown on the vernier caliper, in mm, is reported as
23.3 mm
